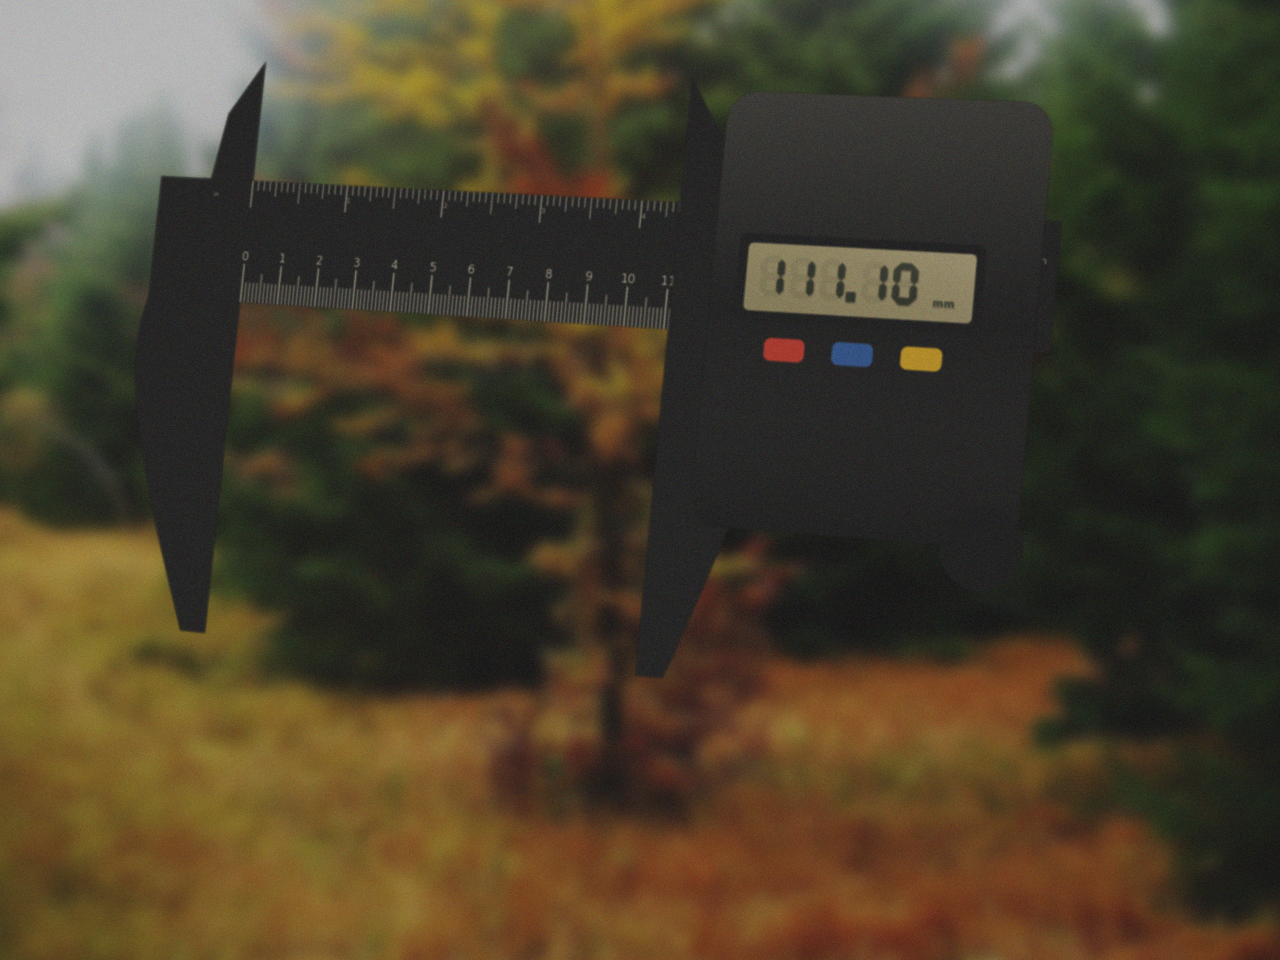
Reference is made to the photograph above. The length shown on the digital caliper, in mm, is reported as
111.10 mm
